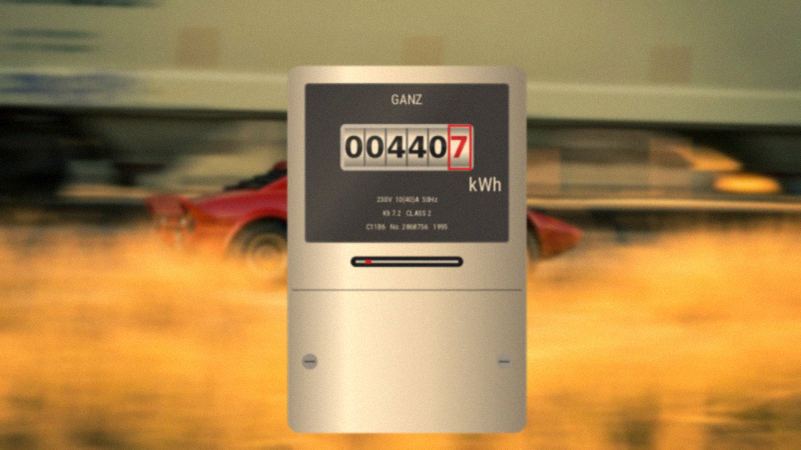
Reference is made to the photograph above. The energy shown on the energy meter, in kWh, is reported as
440.7 kWh
